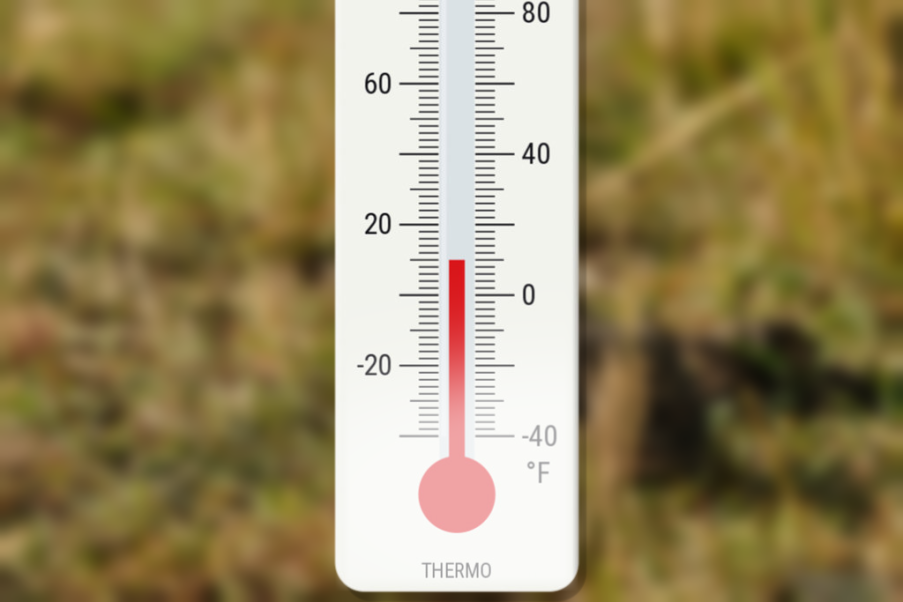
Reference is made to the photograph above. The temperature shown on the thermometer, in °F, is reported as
10 °F
